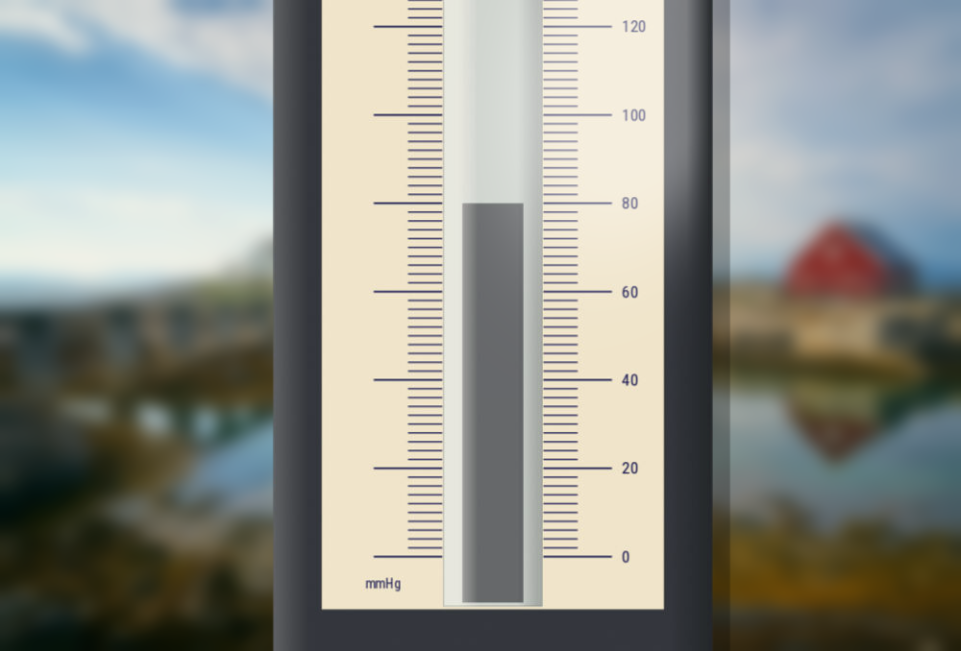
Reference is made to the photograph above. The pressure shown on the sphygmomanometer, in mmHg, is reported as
80 mmHg
